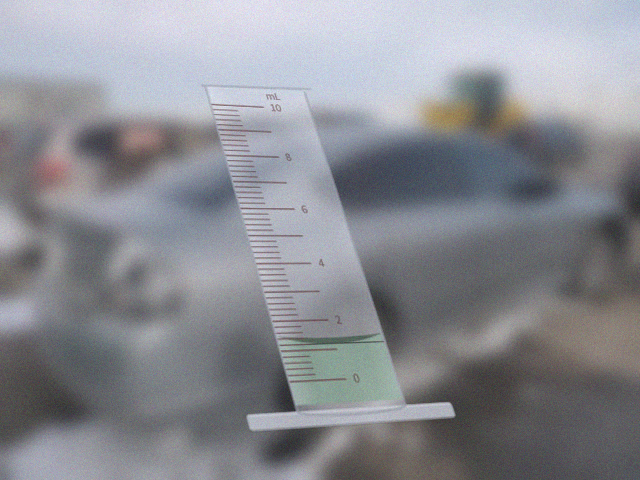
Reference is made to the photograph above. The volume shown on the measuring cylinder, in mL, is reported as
1.2 mL
